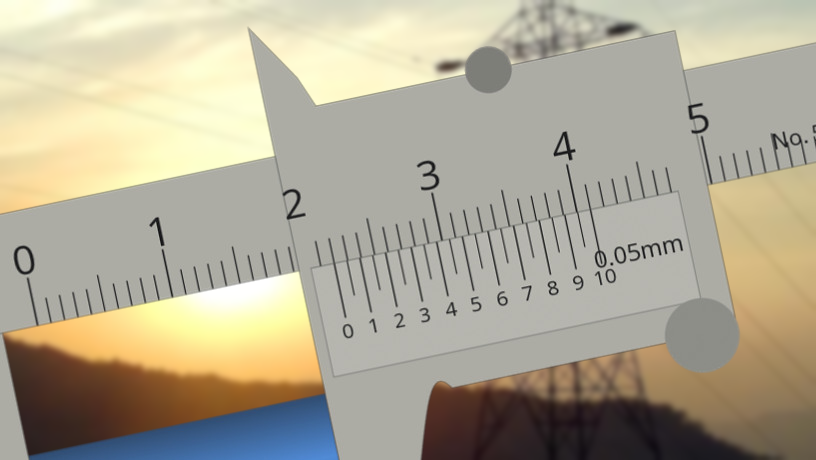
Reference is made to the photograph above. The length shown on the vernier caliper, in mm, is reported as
22.0 mm
